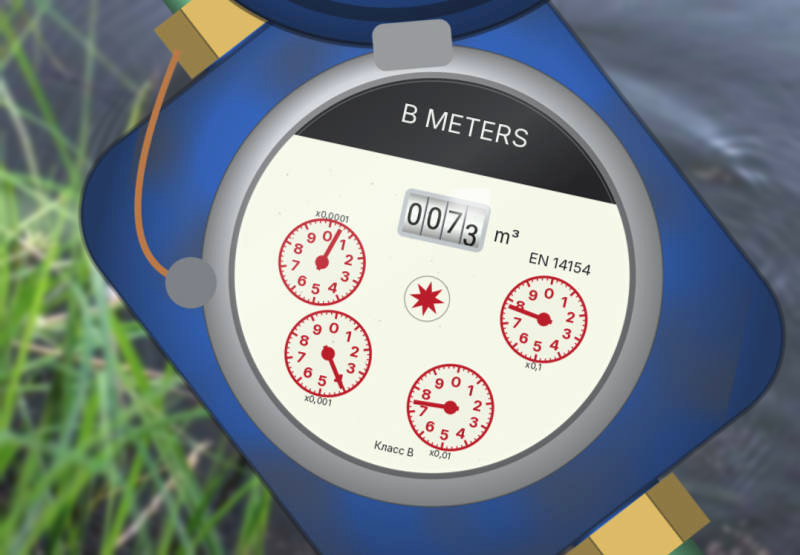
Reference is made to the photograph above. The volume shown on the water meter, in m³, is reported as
72.7740 m³
